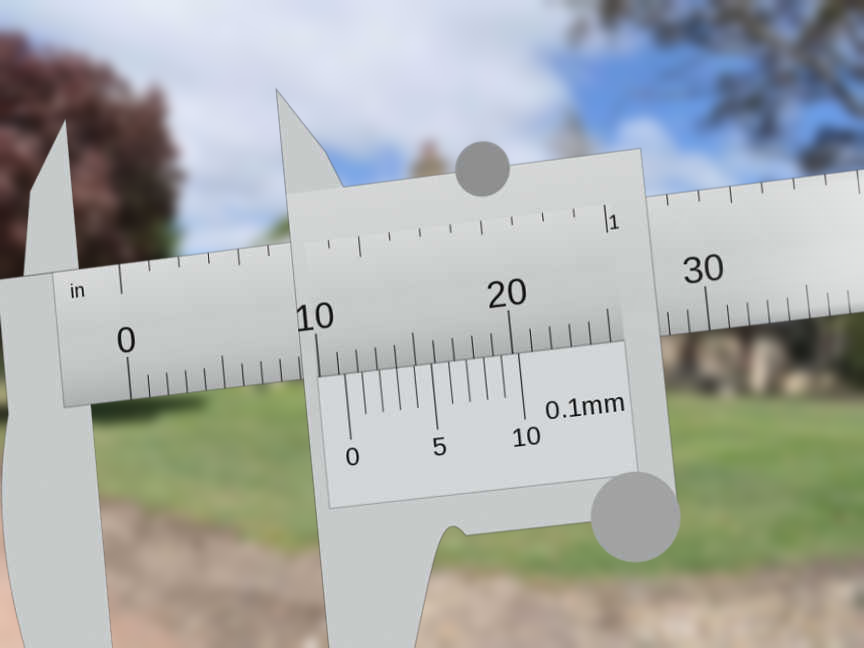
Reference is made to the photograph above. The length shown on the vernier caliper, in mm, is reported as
11.3 mm
